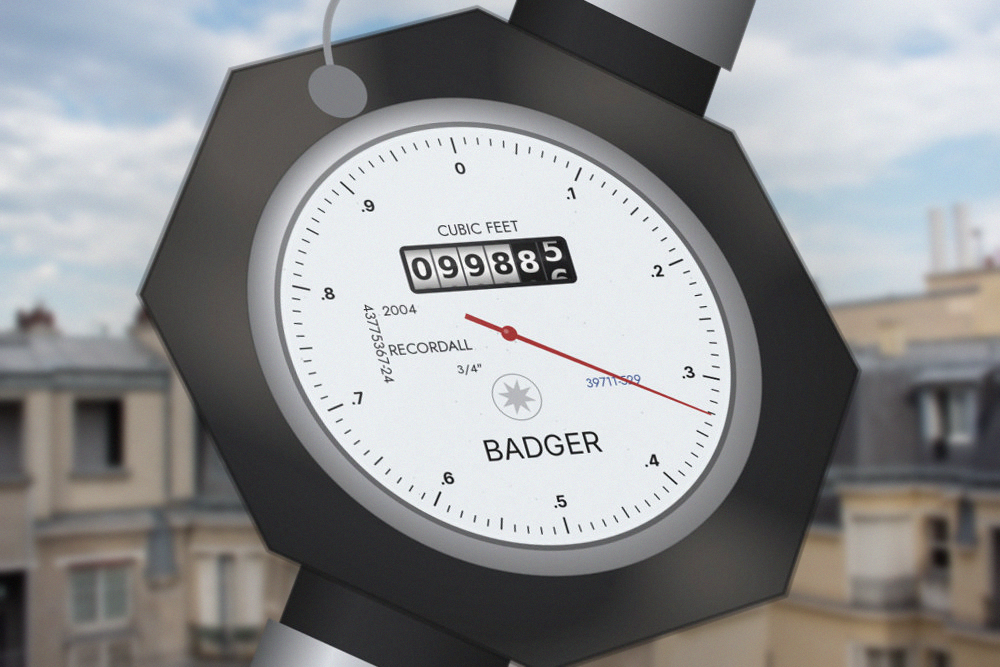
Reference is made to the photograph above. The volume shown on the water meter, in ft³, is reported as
99885.33 ft³
